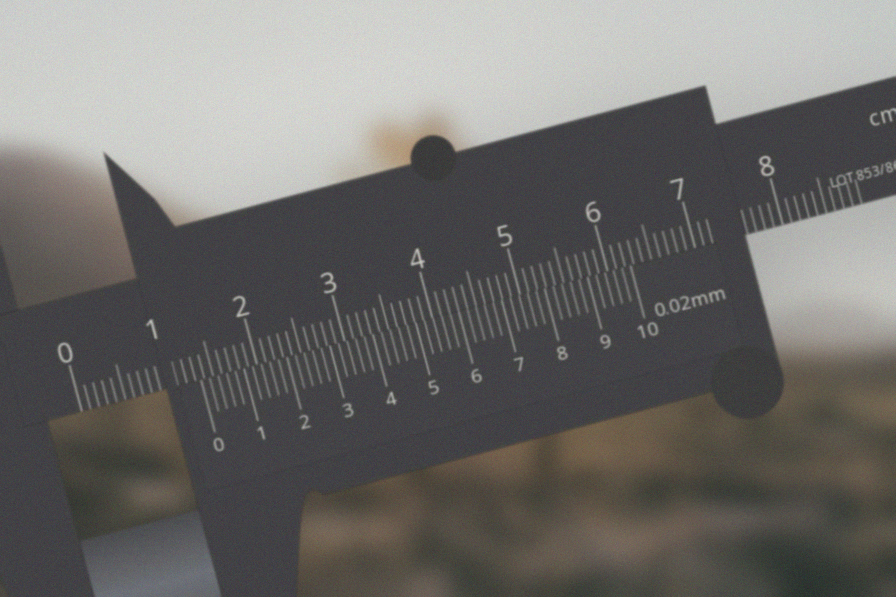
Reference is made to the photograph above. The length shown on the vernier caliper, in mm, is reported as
13.6 mm
